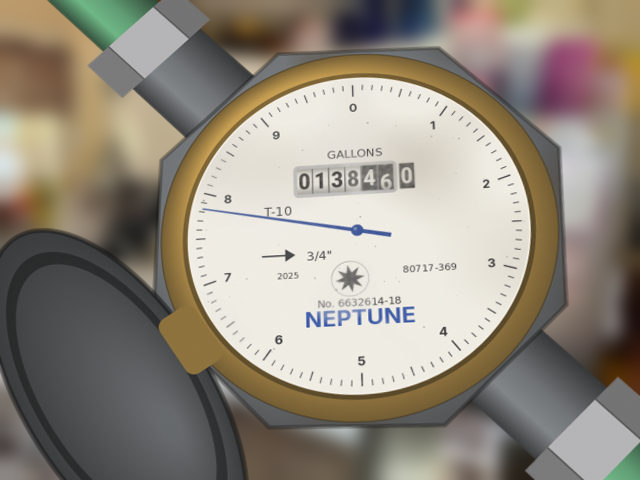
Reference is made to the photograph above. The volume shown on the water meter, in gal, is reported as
138457.8 gal
